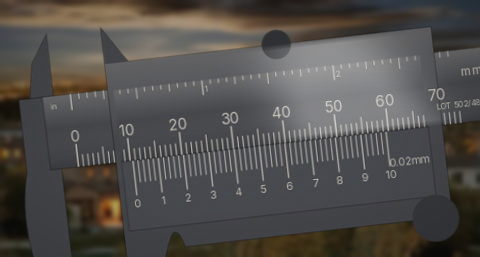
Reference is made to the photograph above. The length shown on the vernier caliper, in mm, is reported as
10.5 mm
